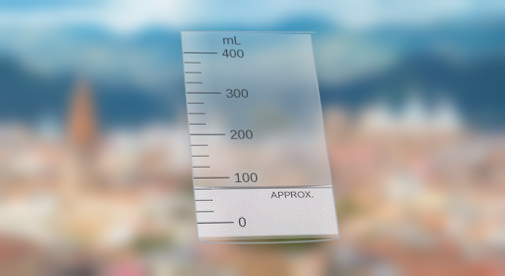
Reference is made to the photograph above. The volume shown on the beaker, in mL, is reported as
75 mL
